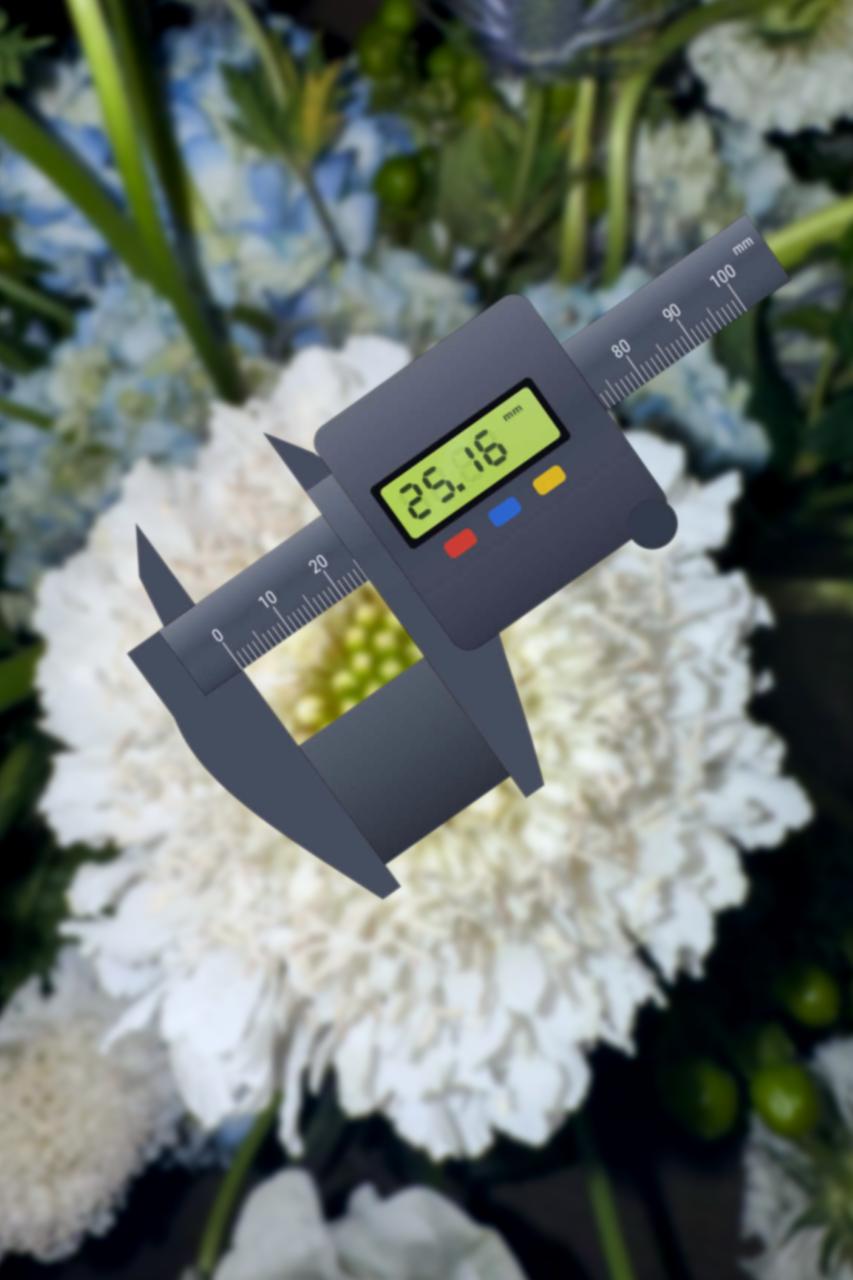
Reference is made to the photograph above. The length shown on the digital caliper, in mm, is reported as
25.16 mm
